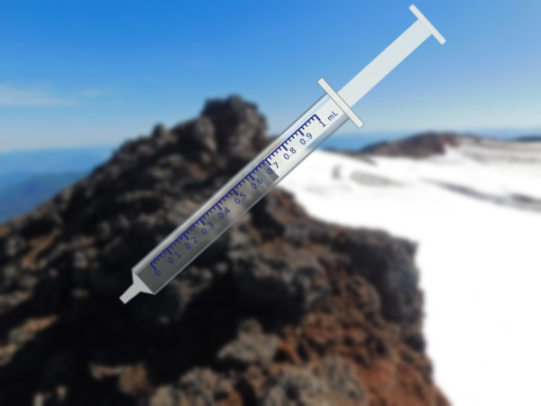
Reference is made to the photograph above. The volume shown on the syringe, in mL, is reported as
0.58 mL
